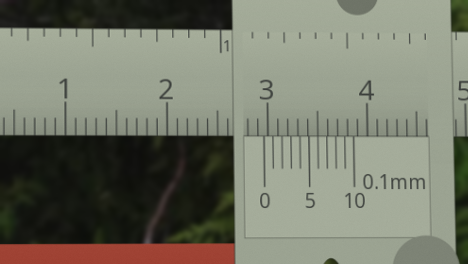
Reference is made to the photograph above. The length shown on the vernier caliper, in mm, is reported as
29.6 mm
